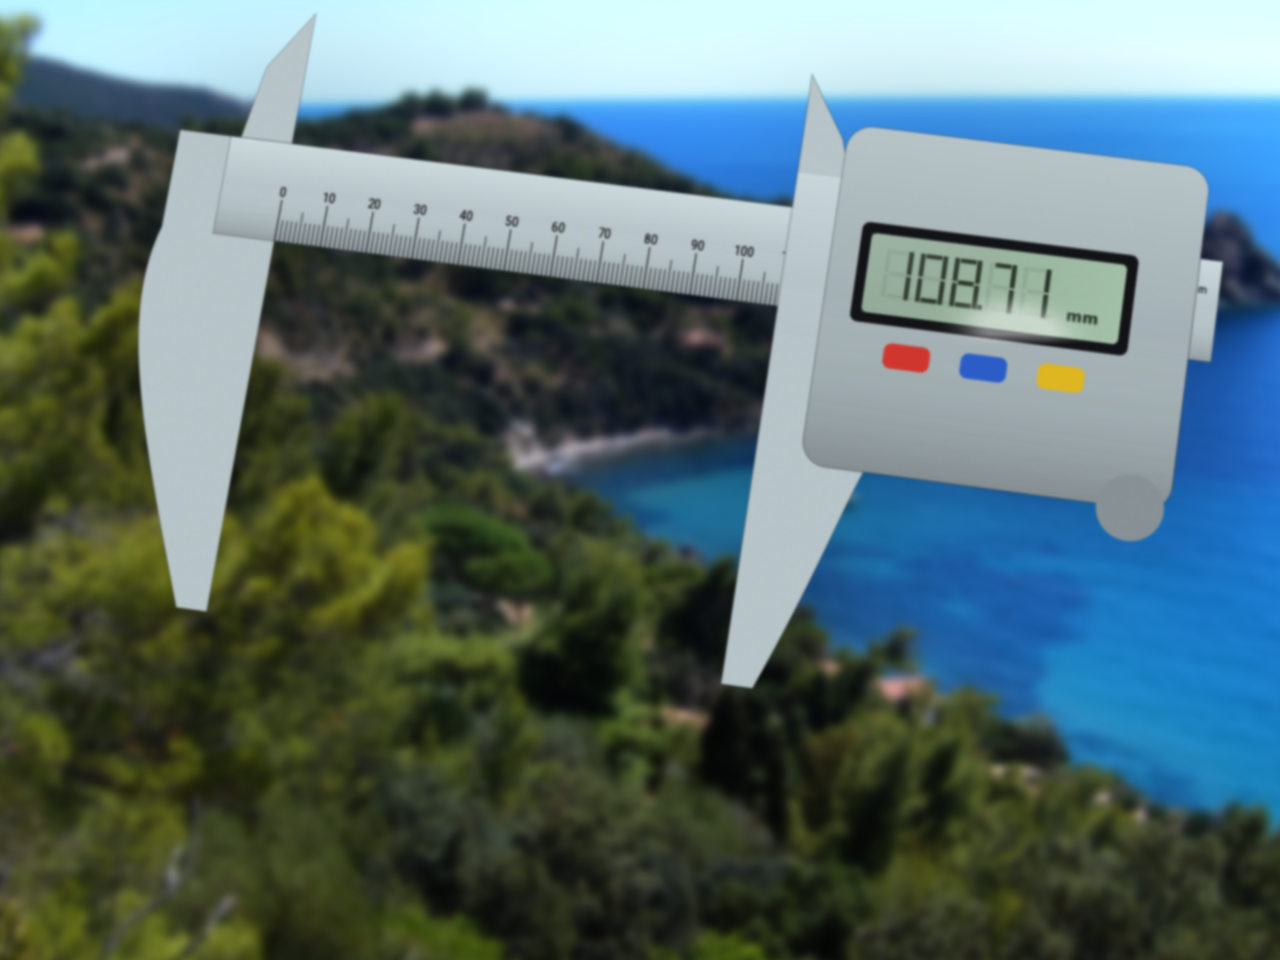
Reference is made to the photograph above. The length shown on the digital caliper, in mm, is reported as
108.71 mm
